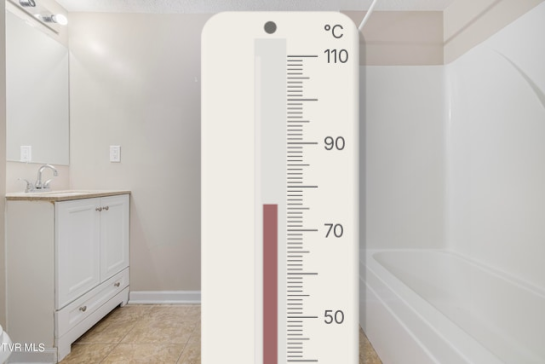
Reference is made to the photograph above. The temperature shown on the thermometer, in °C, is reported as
76 °C
